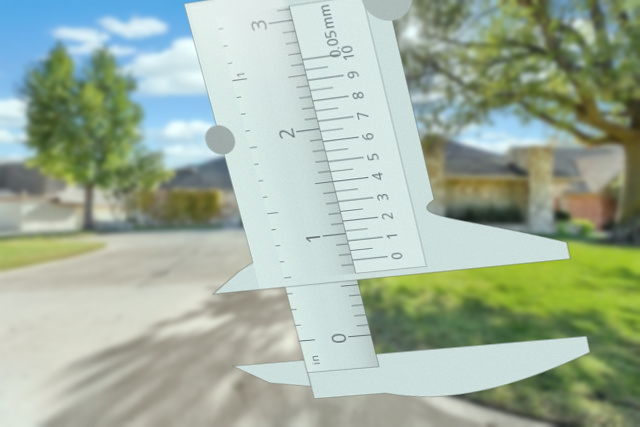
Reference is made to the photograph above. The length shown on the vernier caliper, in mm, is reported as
7.4 mm
